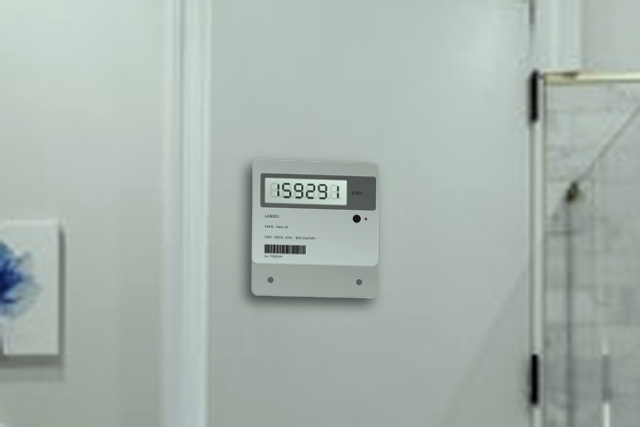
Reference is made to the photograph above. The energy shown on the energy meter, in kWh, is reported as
159291 kWh
